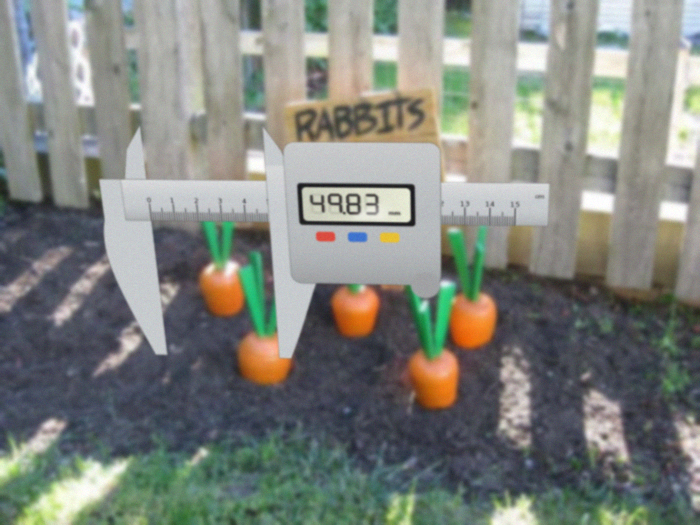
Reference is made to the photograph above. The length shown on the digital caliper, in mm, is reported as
49.83 mm
